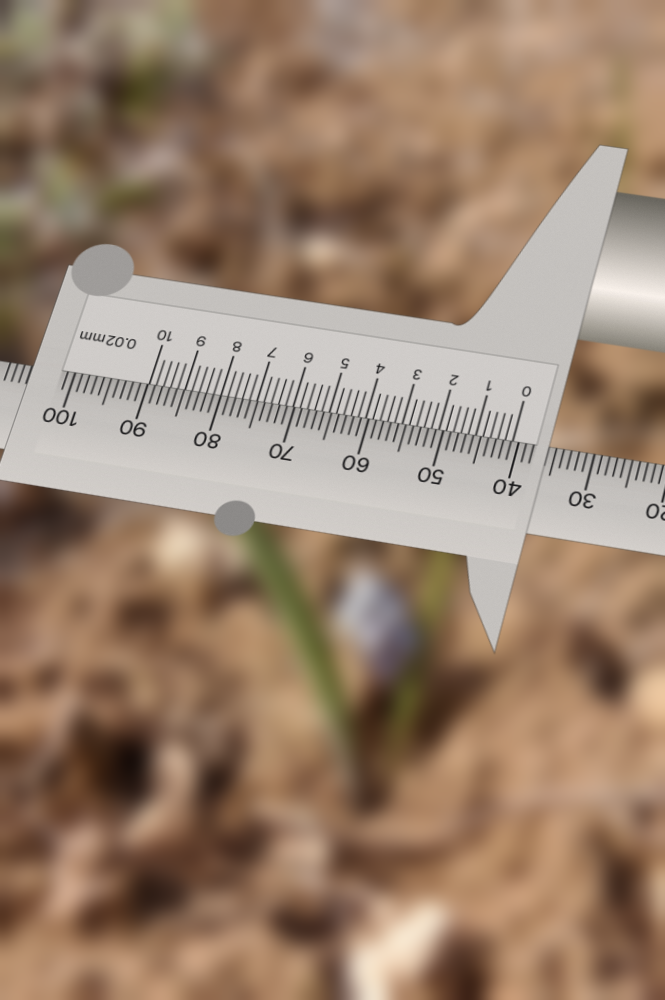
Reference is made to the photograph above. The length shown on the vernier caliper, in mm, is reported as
40.8 mm
